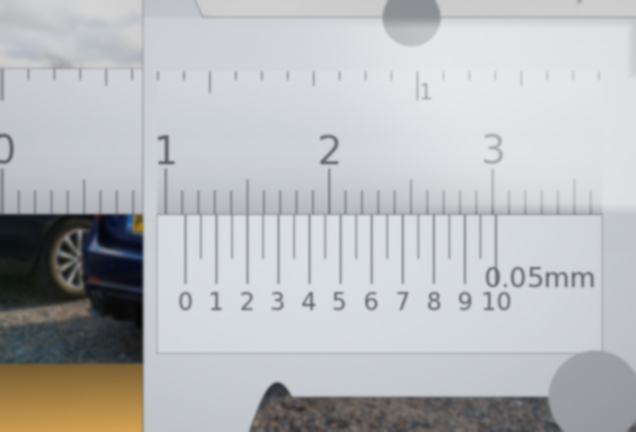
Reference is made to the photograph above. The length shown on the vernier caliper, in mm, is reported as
11.2 mm
